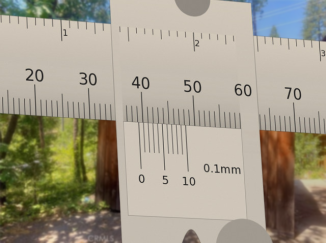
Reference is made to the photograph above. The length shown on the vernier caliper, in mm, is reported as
39.2 mm
